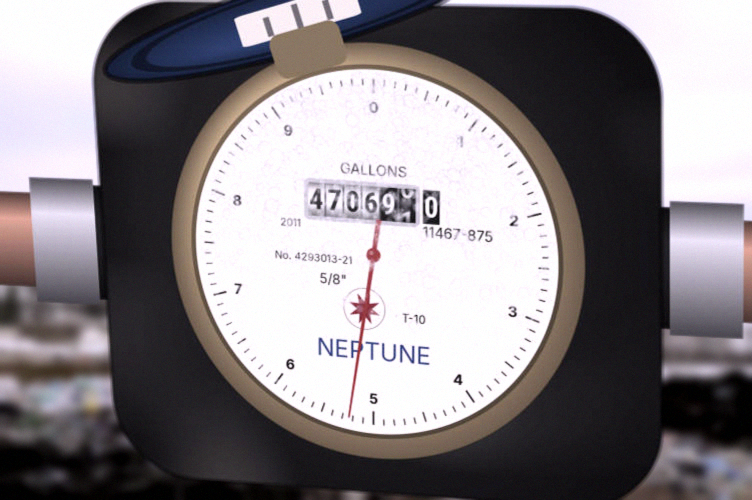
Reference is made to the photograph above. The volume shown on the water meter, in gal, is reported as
4706905.2 gal
